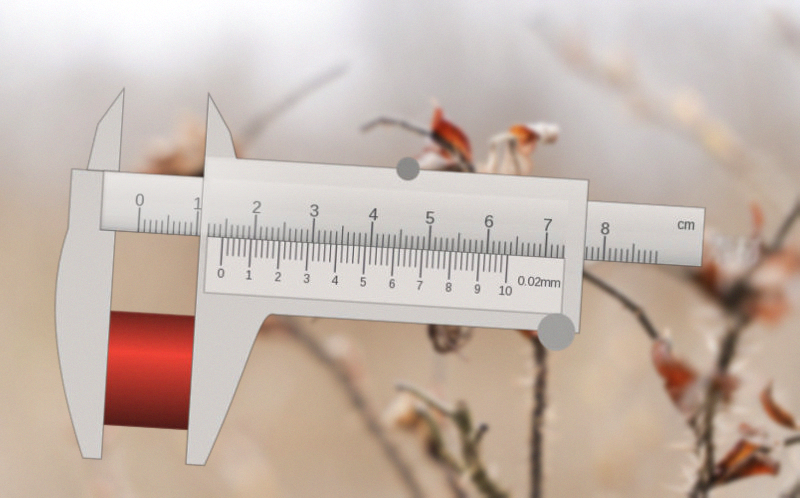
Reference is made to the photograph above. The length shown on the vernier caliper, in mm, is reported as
14.5 mm
